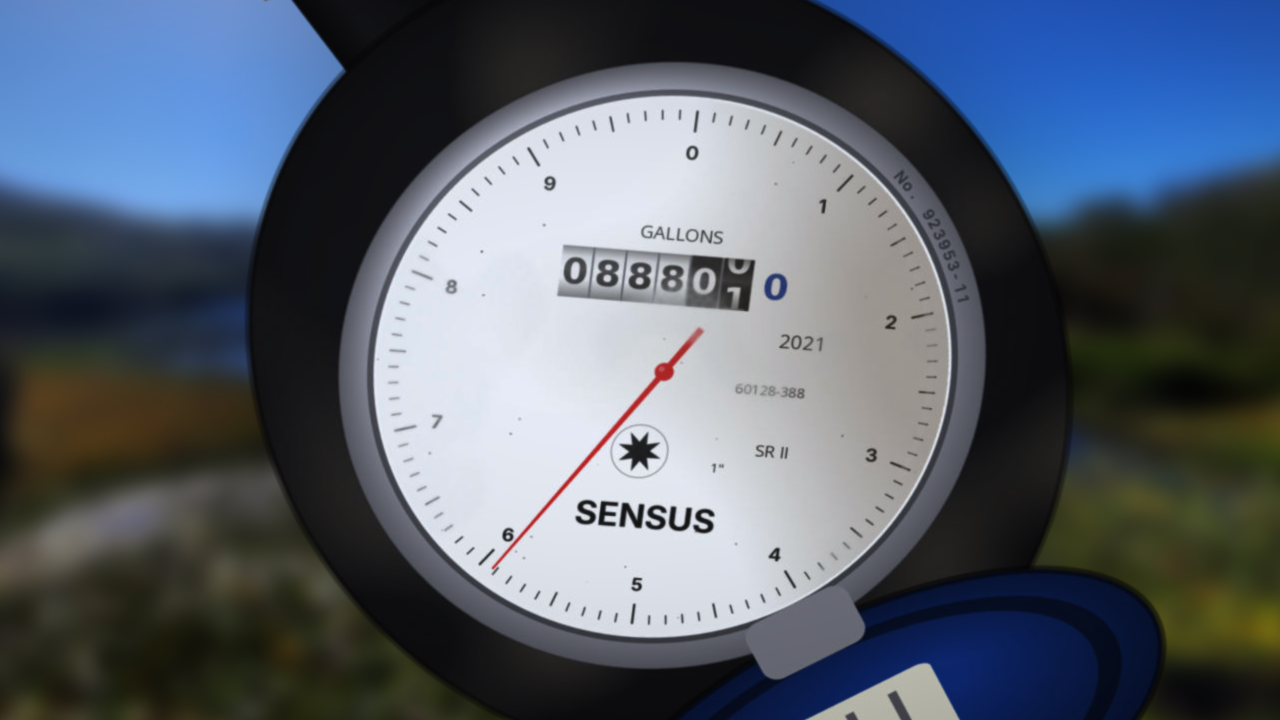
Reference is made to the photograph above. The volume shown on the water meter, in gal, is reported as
888005.9 gal
